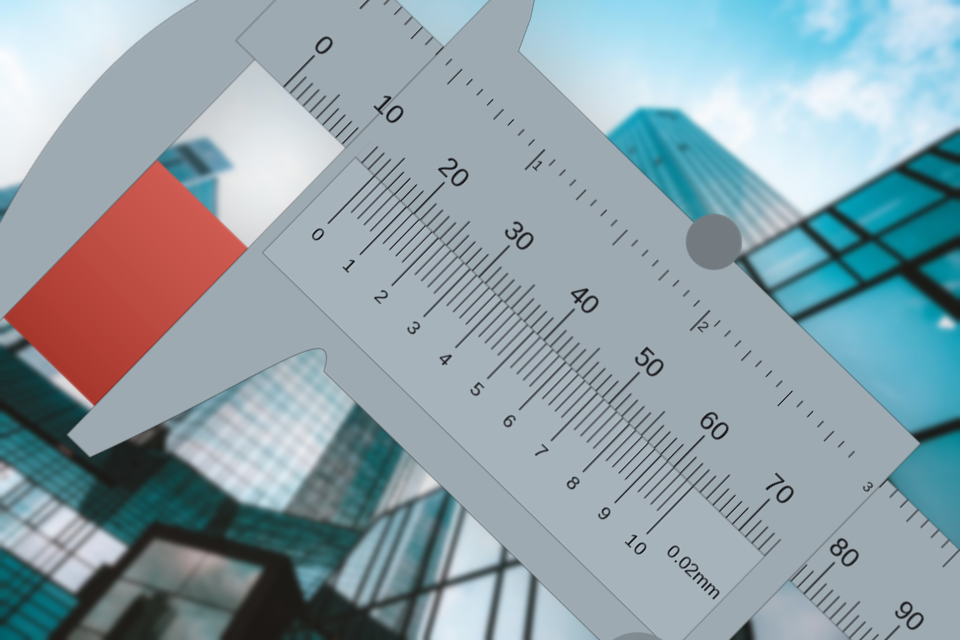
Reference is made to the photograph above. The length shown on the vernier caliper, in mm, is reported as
14.0 mm
